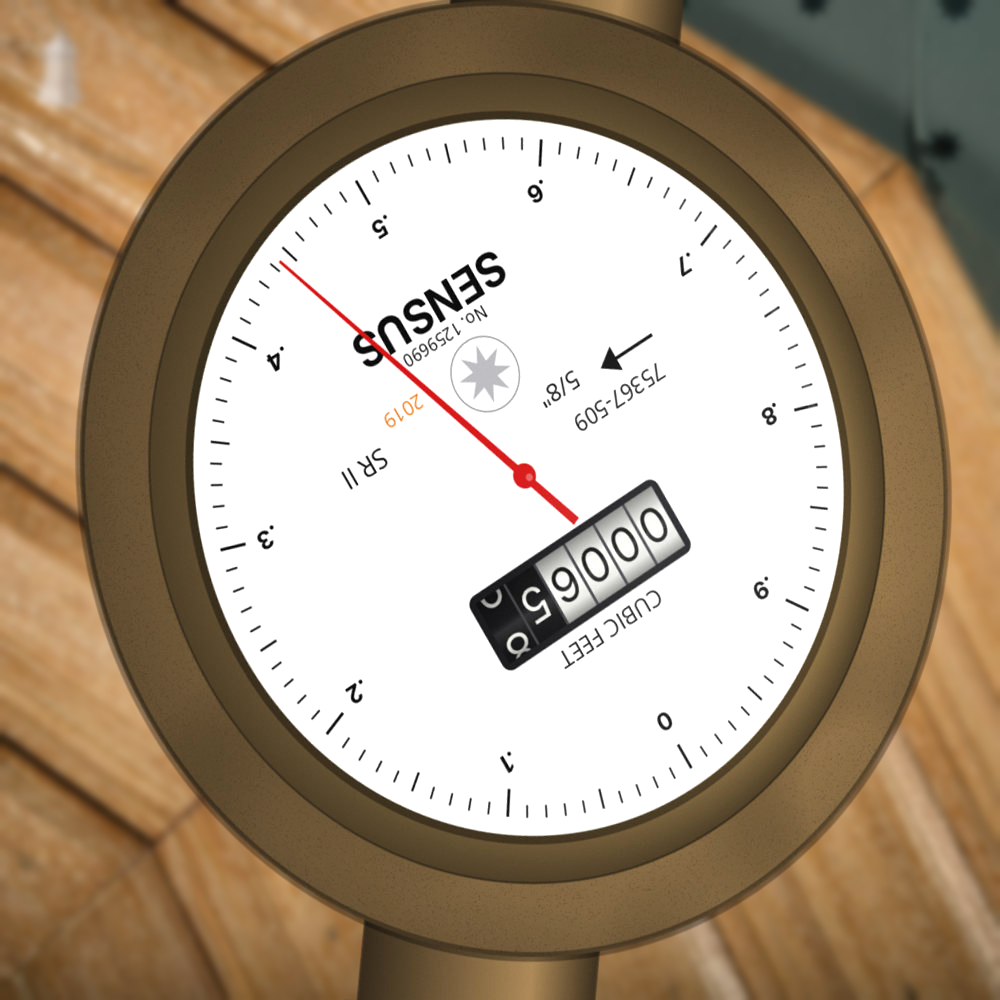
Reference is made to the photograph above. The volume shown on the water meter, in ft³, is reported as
658.44 ft³
